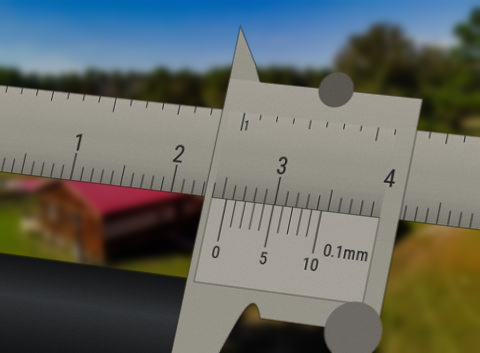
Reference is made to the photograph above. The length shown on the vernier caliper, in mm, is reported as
25.4 mm
